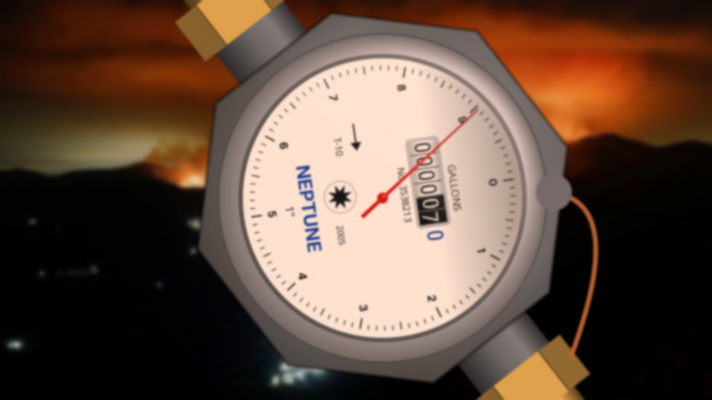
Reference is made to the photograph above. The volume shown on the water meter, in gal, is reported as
69.0 gal
